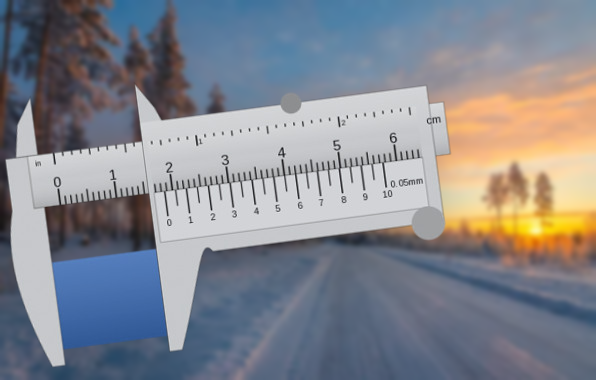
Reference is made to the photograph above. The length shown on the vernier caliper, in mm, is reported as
18.6 mm
